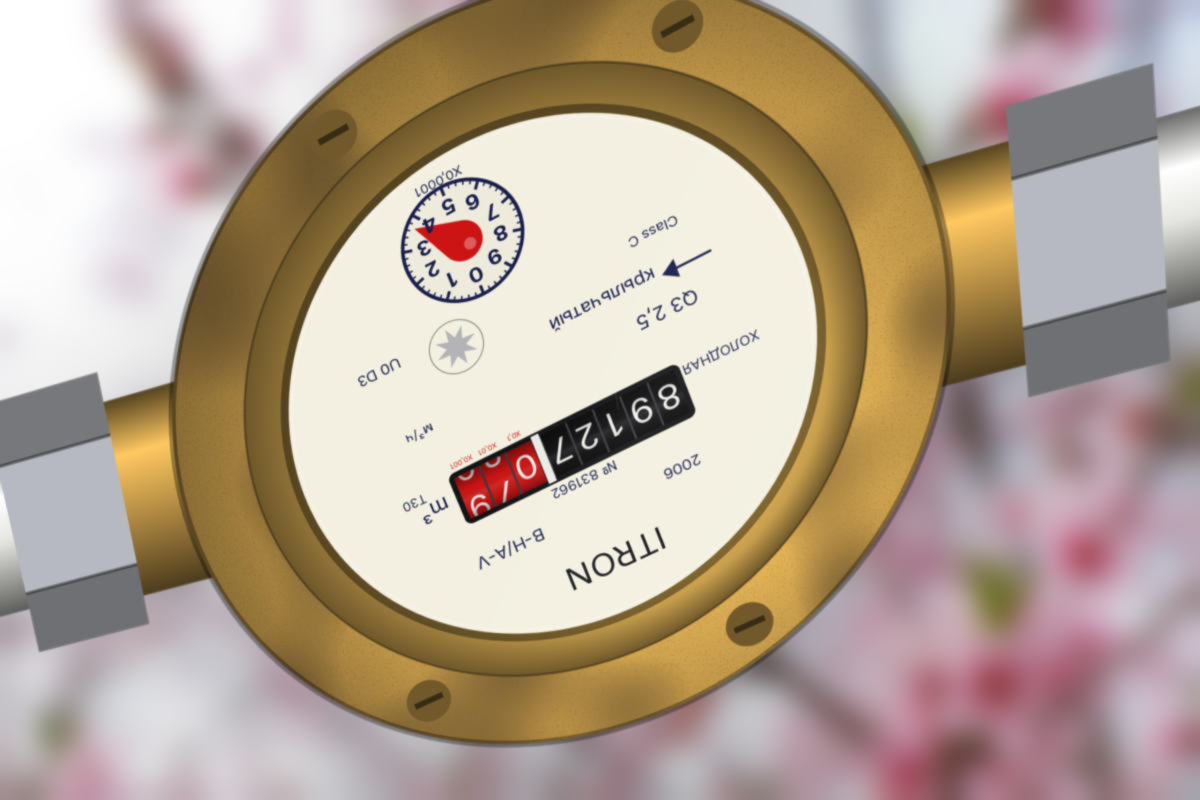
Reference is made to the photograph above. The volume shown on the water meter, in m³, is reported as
89127.0793 m³
